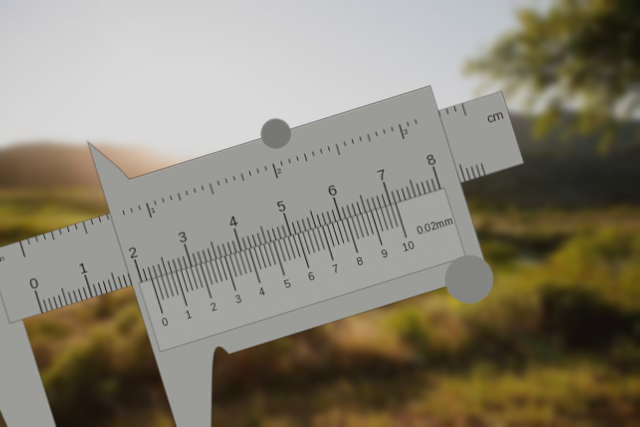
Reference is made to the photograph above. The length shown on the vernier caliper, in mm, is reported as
22.0 mm
